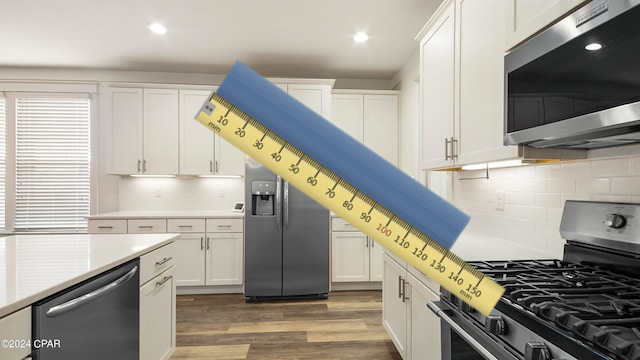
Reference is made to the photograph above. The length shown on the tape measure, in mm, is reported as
130 mm
